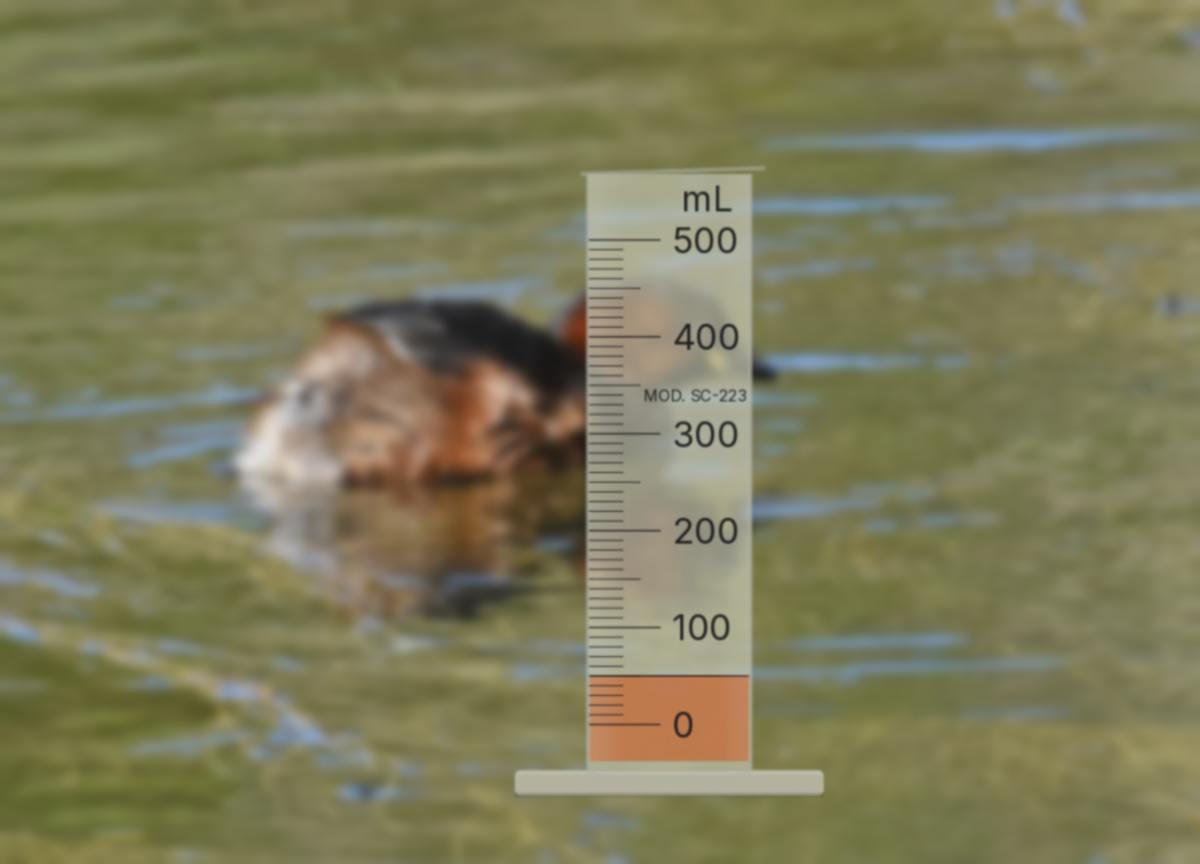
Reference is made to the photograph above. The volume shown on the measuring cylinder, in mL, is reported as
50 mL
